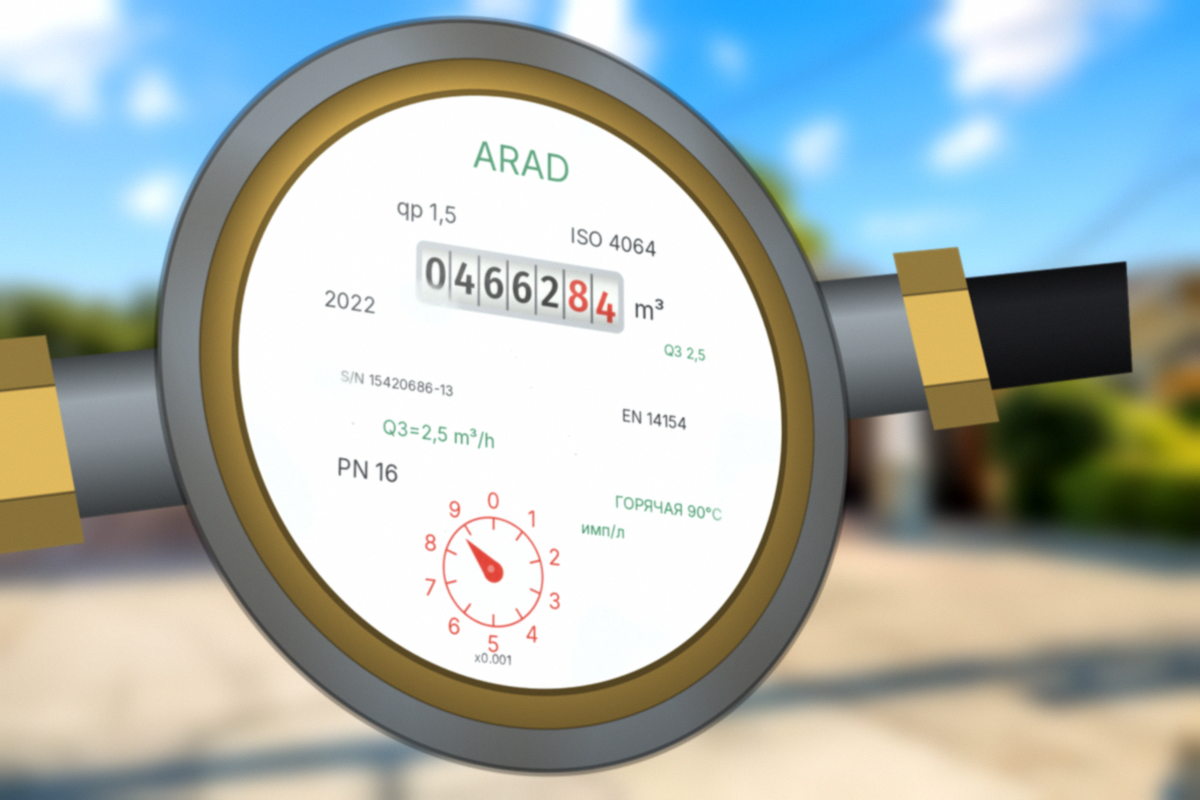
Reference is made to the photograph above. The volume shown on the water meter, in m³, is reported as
4662.838 m³
